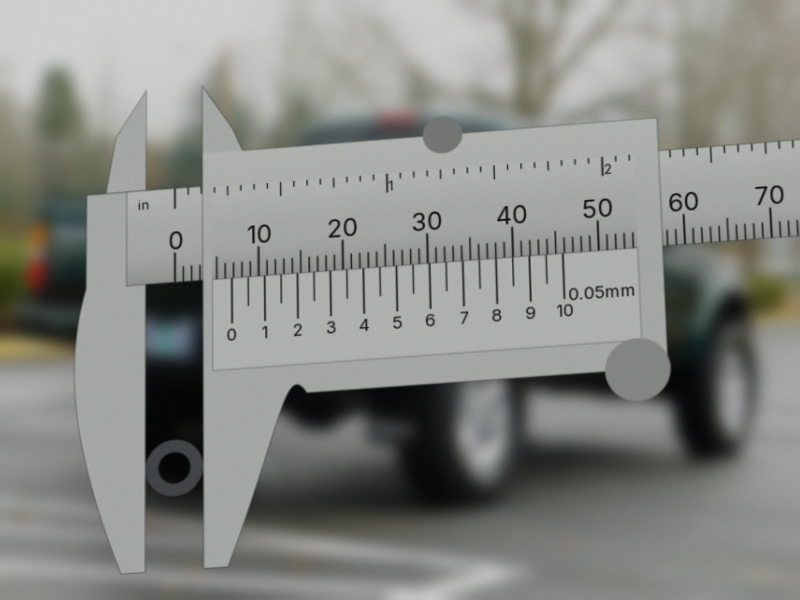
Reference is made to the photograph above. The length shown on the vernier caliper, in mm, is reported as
6.8 mm
